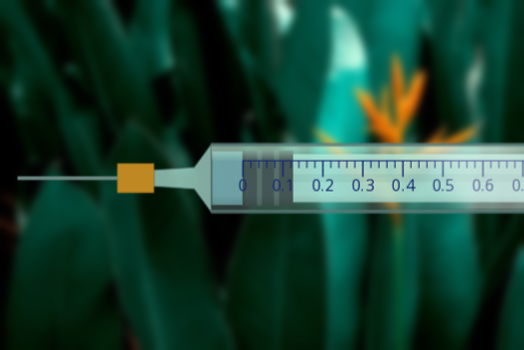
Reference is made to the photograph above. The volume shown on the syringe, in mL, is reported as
0 mL
